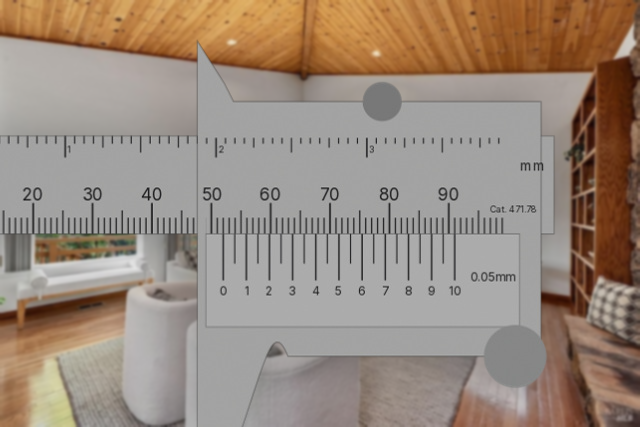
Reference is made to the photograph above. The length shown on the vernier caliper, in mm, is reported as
52.0 mm
